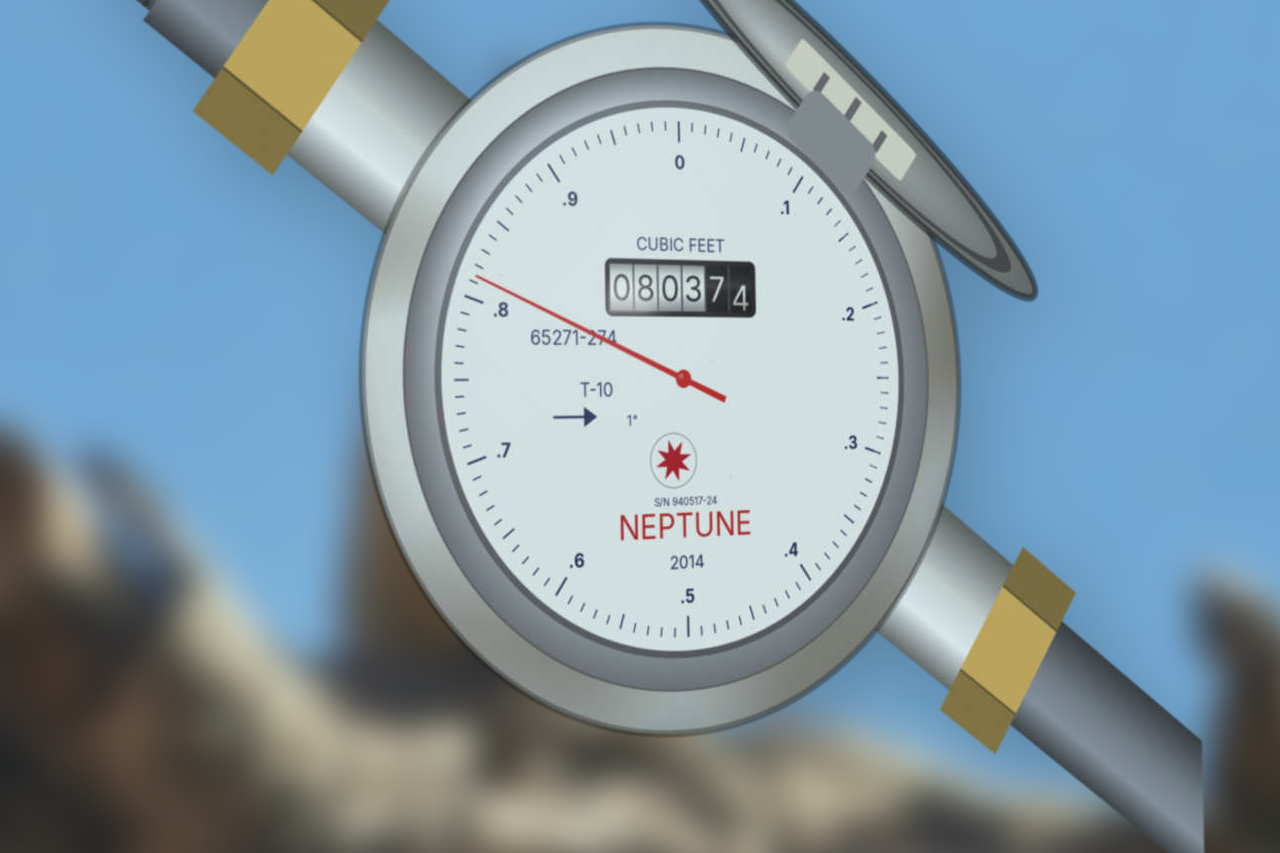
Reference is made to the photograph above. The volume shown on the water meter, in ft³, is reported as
80373.81 ft³
